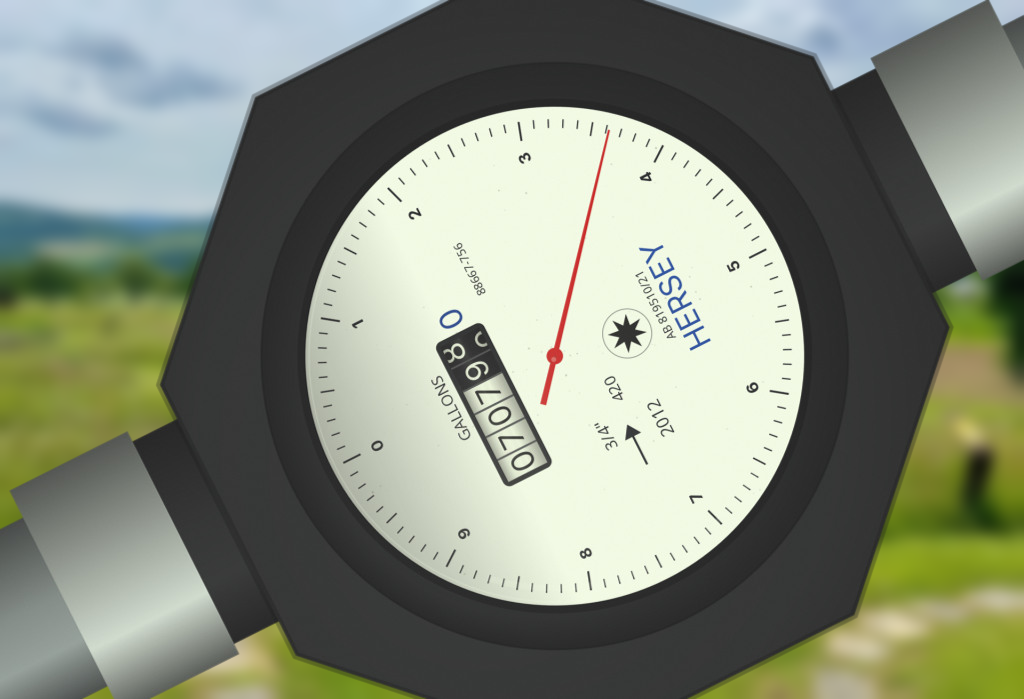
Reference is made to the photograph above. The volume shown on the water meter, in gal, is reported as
707983.6 gal
